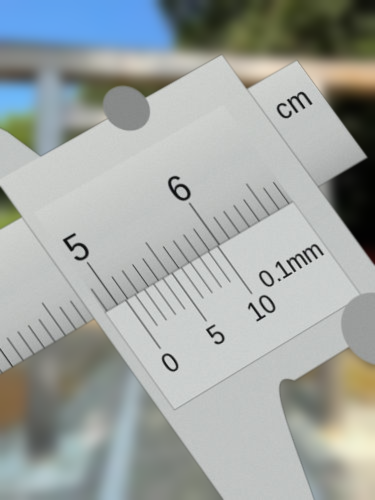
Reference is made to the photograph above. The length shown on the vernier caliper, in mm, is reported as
50.8 mm
